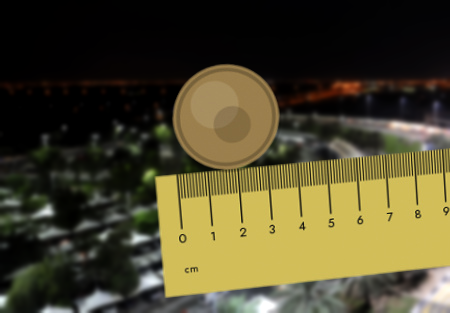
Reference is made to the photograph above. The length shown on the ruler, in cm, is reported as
3.5 cm
